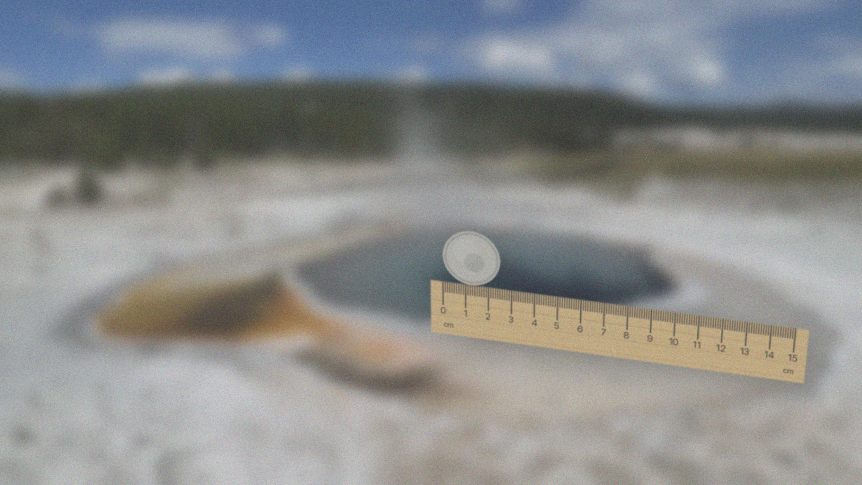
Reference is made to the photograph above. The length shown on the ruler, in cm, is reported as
2.5 cm
